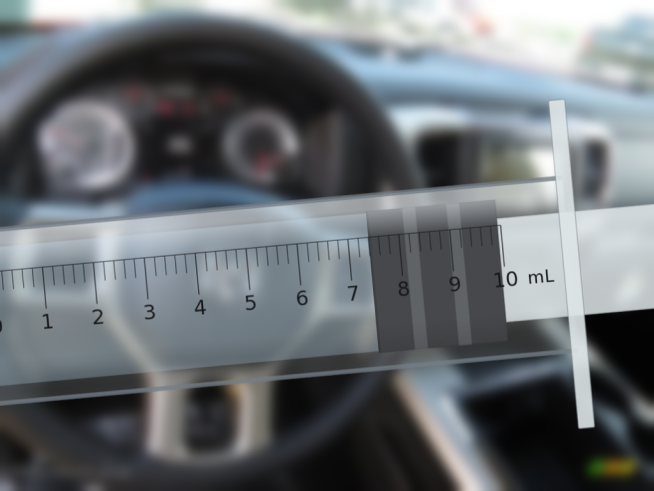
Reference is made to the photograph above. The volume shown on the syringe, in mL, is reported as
7.4 mL
